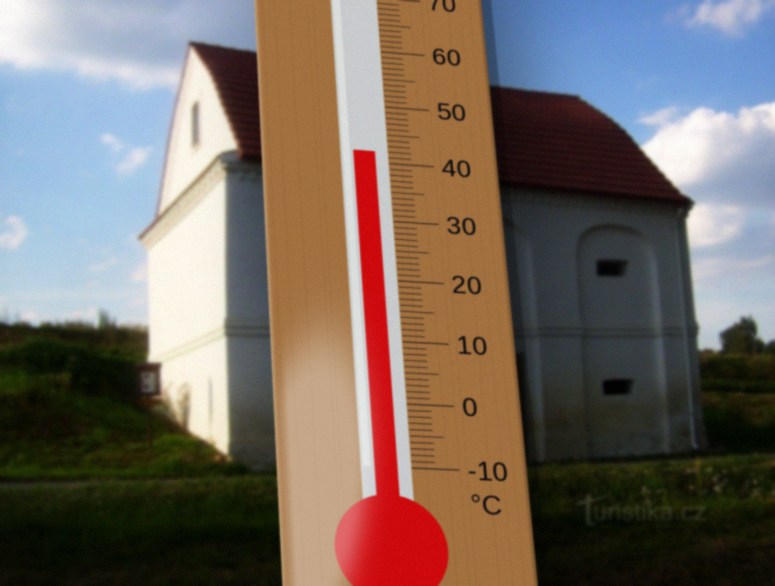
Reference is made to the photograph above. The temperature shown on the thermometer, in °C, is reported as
42 °C
